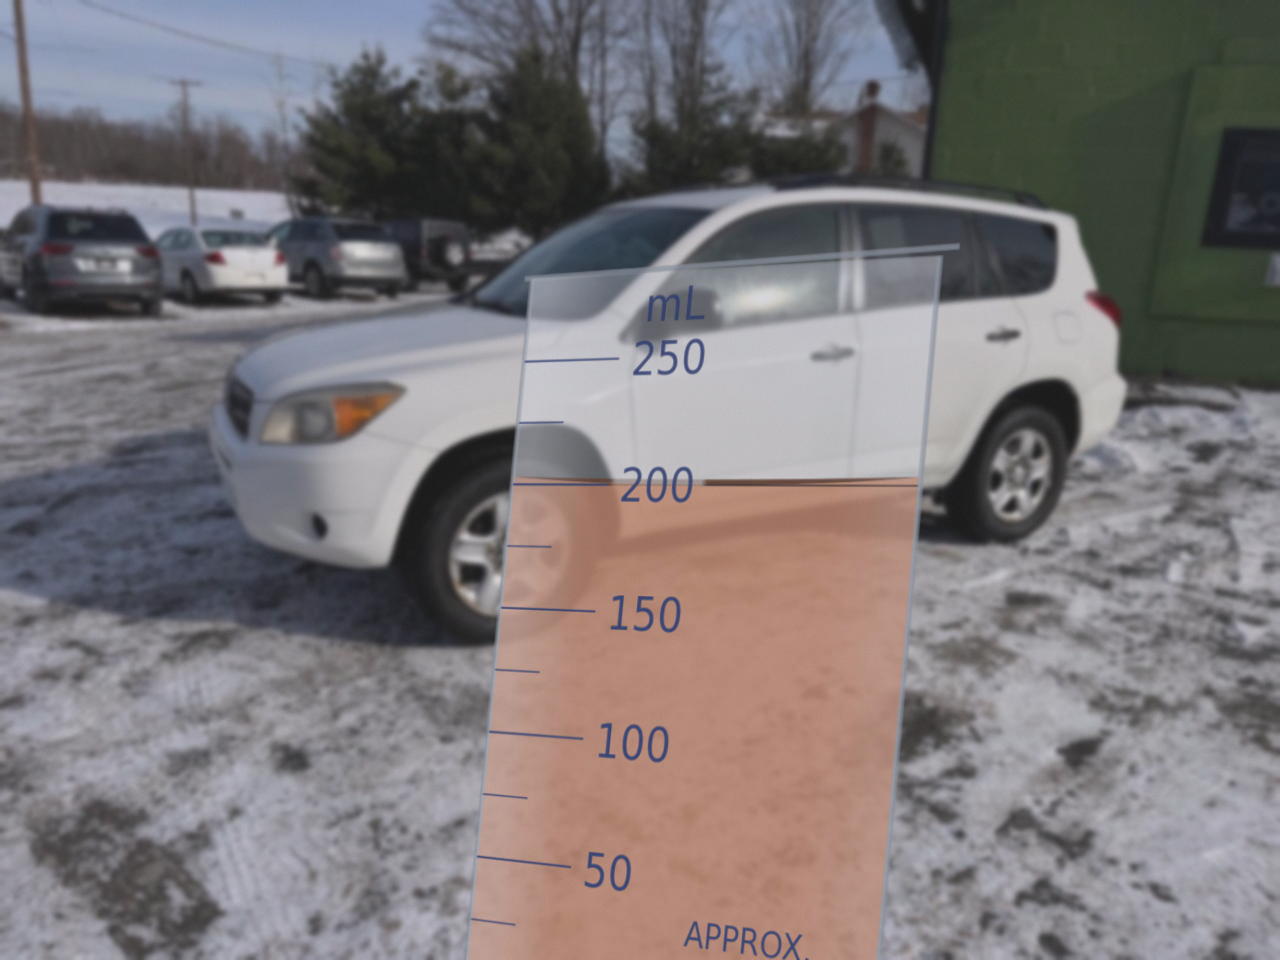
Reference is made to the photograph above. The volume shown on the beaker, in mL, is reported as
200 mL
